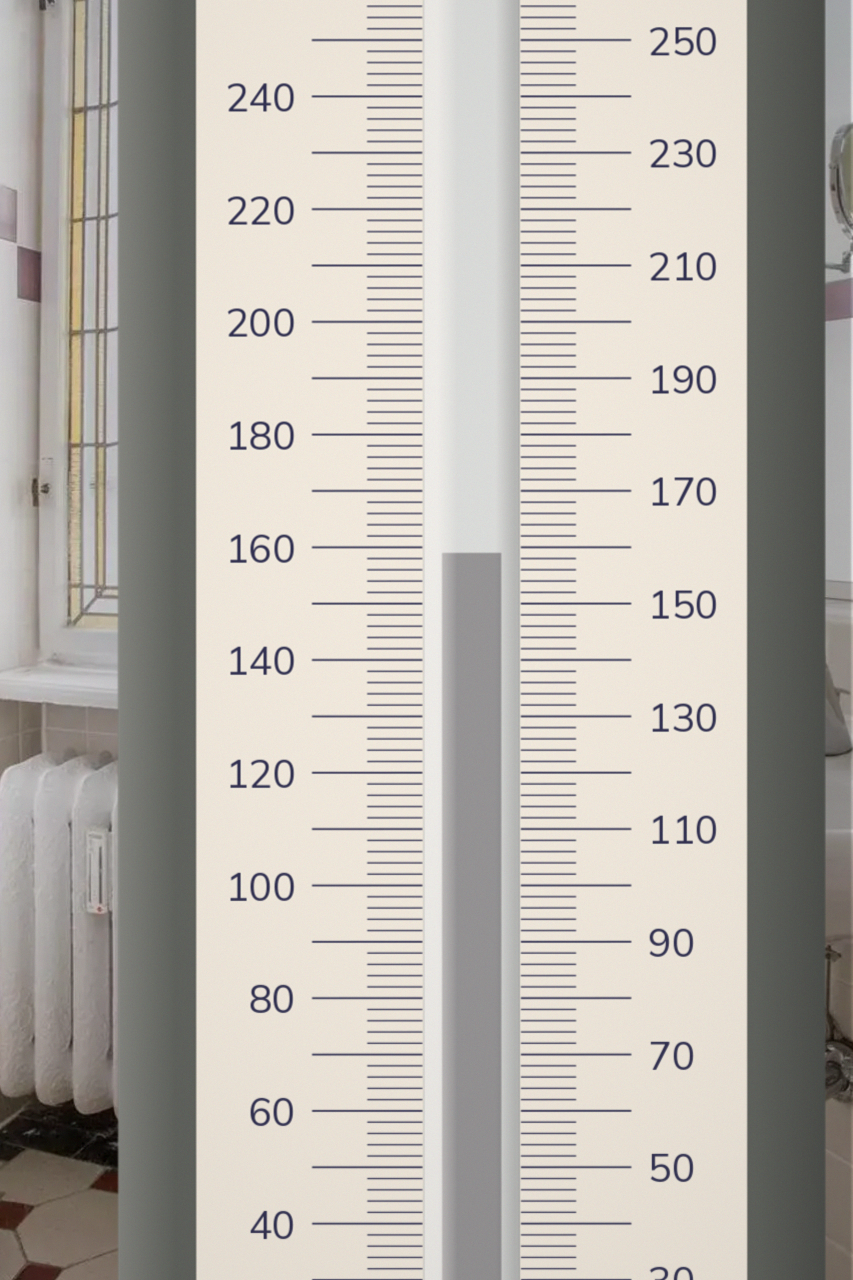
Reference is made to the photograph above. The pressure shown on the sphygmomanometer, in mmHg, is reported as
159 mmHg
